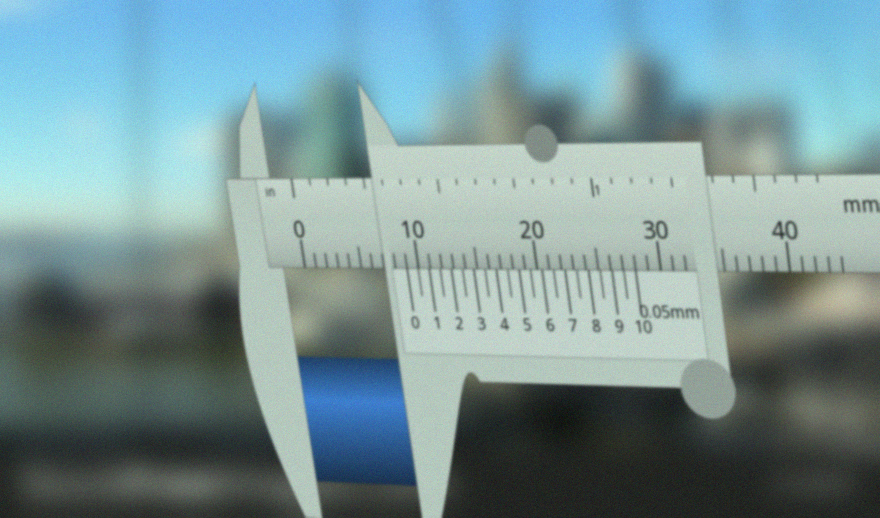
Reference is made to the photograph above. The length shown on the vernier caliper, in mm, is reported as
9.0 mm
